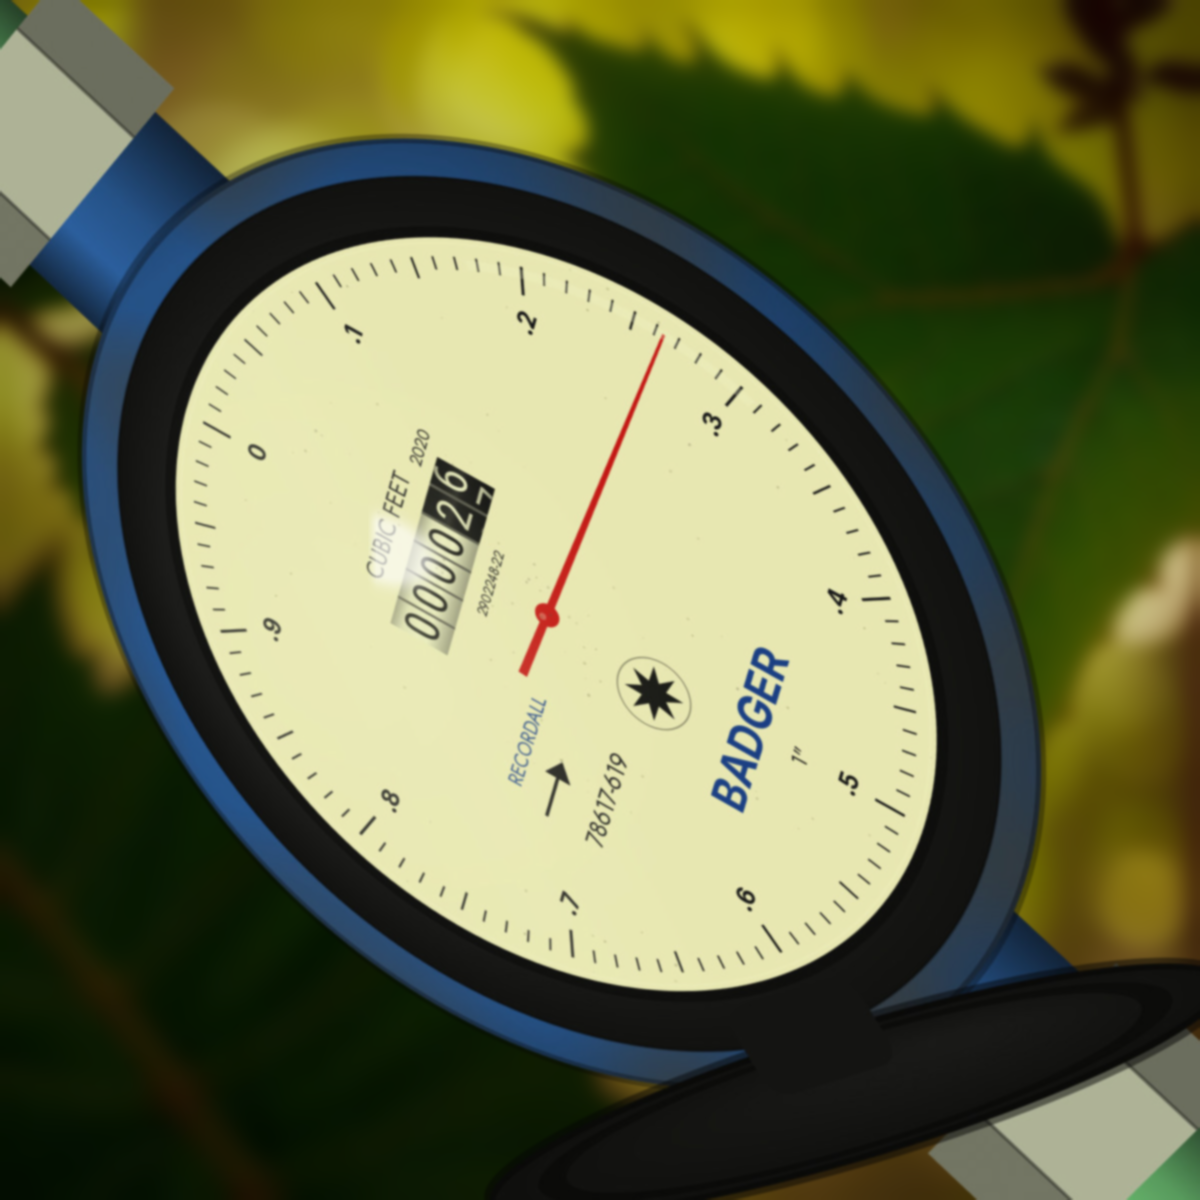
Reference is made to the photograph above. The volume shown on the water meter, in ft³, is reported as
26.26 ft³
